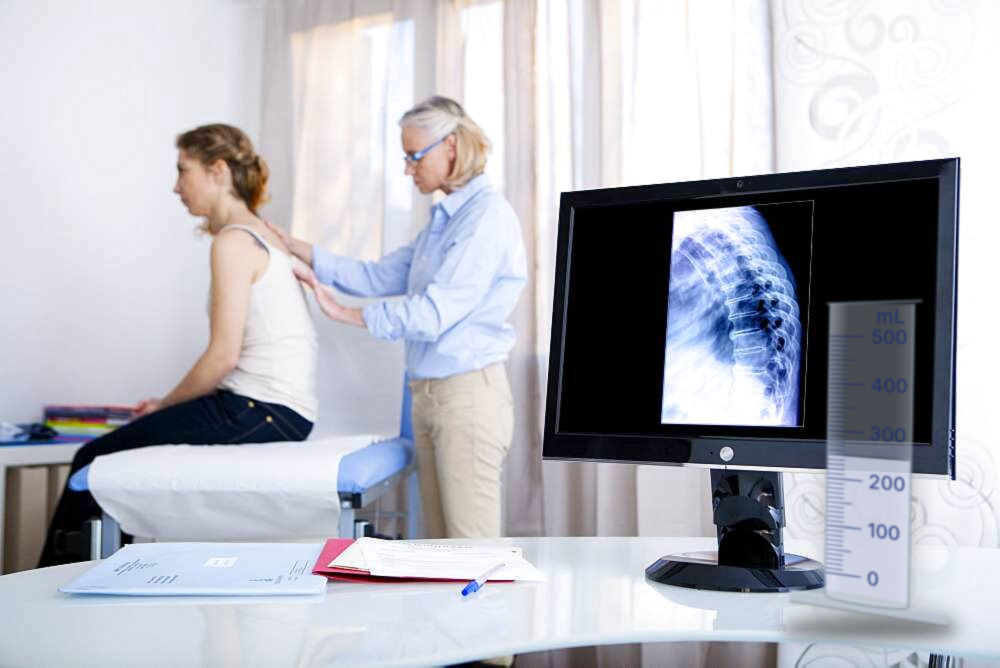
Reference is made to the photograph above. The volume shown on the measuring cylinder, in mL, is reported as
250 mL
